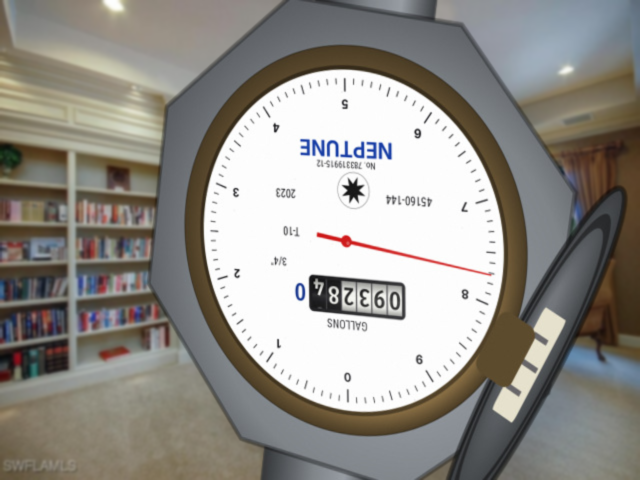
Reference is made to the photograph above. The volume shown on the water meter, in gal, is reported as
932837.7 gal
